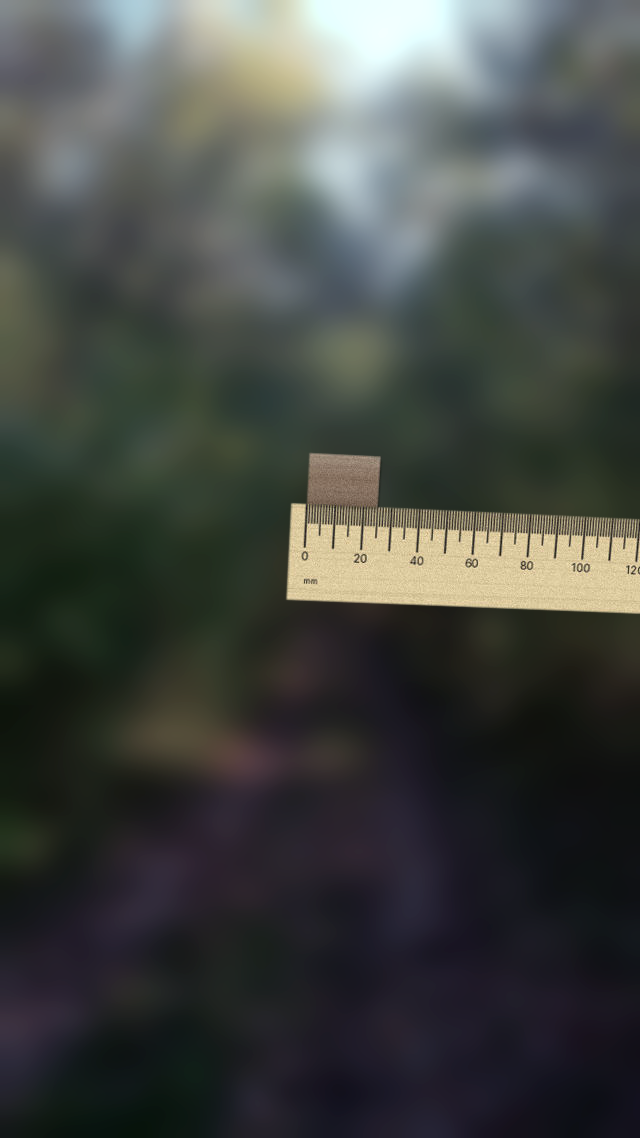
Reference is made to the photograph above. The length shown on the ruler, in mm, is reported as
25 mm
